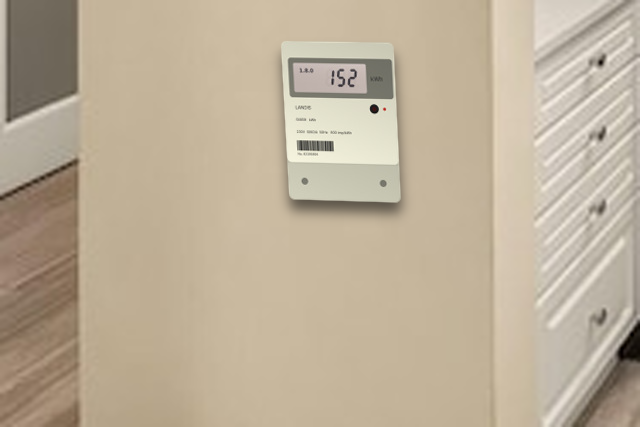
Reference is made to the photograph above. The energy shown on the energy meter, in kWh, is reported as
152 kWh
